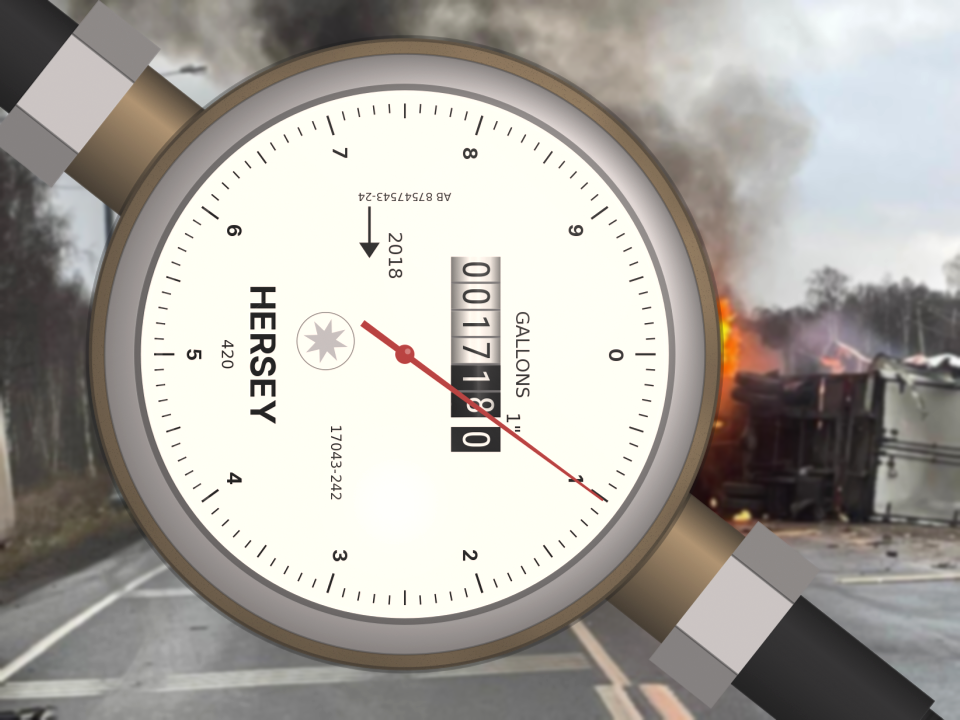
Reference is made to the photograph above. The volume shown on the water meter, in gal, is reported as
17181.0 gal
